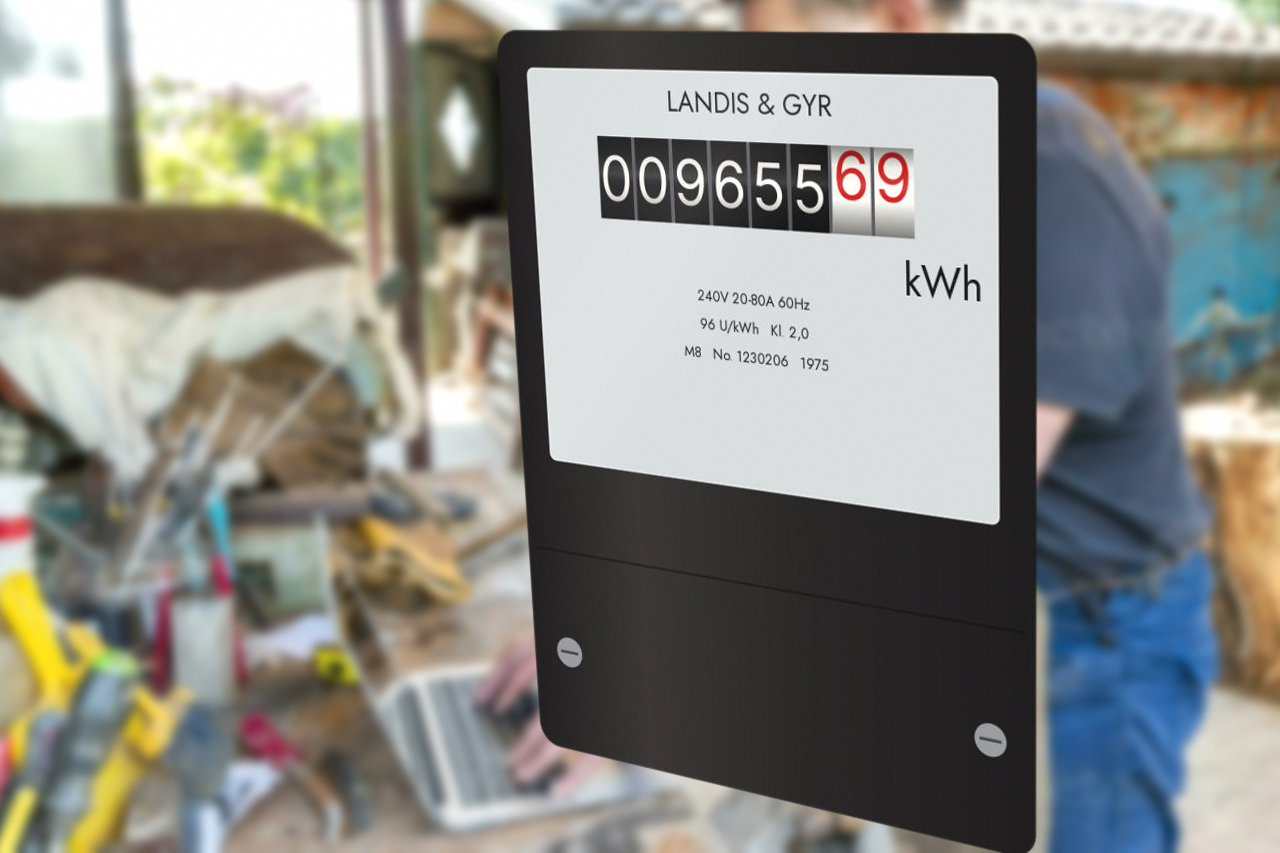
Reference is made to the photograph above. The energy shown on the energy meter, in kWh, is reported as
9655.69 kWh
